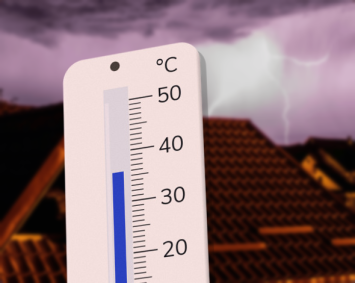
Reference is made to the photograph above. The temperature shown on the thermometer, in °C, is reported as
36 °C
